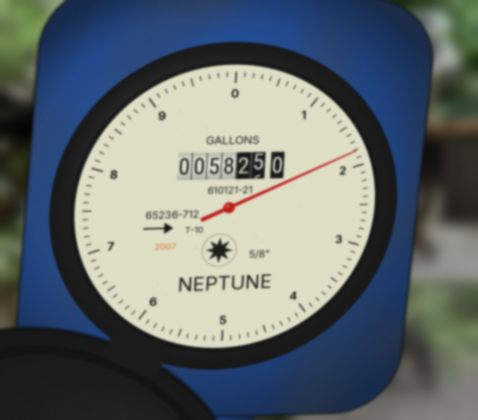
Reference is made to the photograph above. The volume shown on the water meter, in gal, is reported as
58251.8 gal
